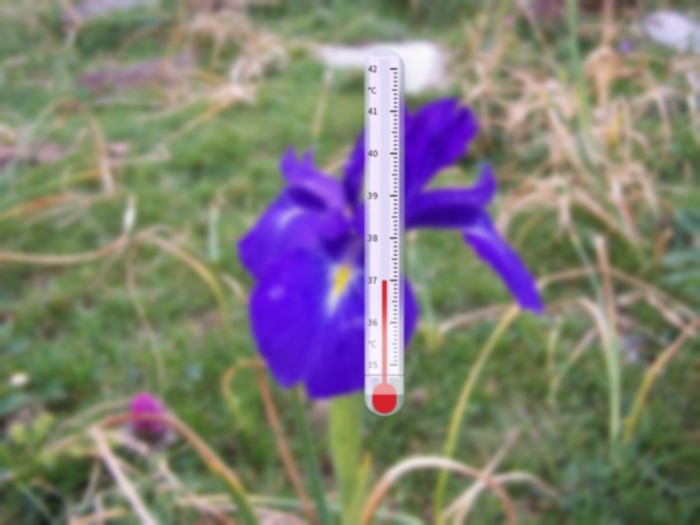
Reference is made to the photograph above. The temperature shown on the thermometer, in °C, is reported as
37 °C
